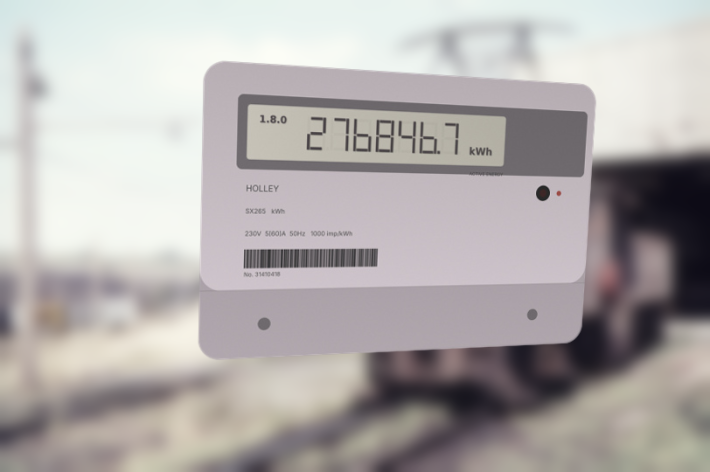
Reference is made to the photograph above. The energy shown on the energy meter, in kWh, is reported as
276846.7 kWh
